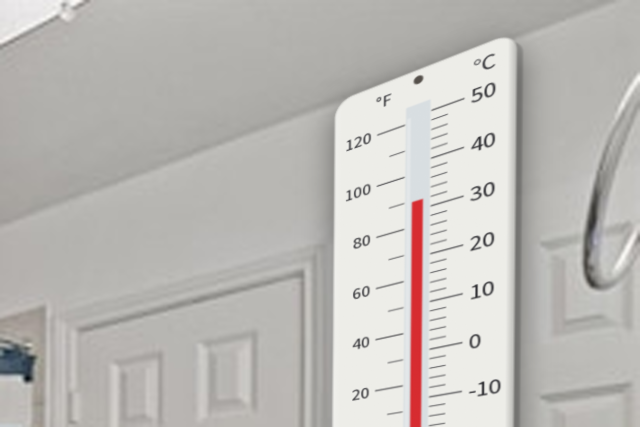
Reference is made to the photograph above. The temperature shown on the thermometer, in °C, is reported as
32 °C
